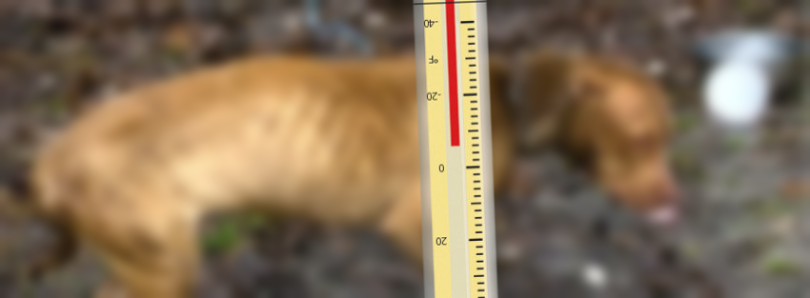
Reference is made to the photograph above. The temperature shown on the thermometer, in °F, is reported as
-6 °F
